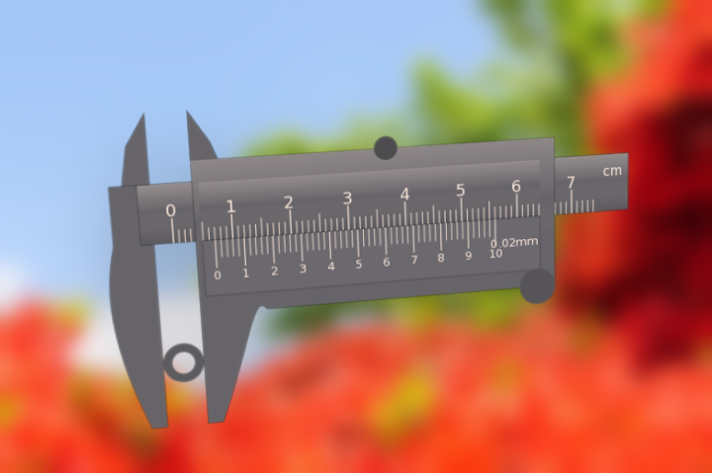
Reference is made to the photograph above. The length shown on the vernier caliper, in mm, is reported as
7.0 mm
